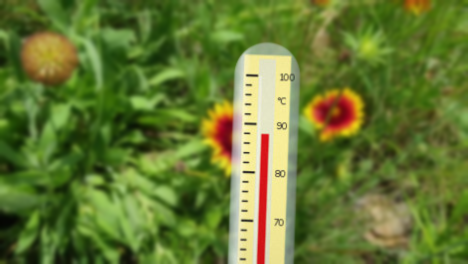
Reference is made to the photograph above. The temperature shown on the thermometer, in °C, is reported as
88 °C
